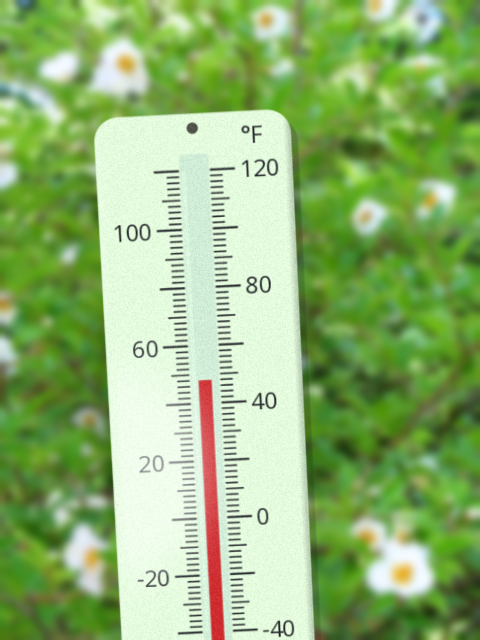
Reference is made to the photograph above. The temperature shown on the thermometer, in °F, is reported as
48 °F
